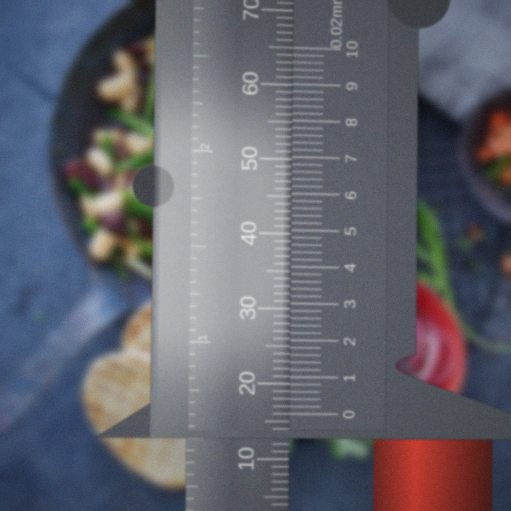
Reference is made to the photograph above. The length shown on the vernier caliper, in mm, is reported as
16.0 mm
